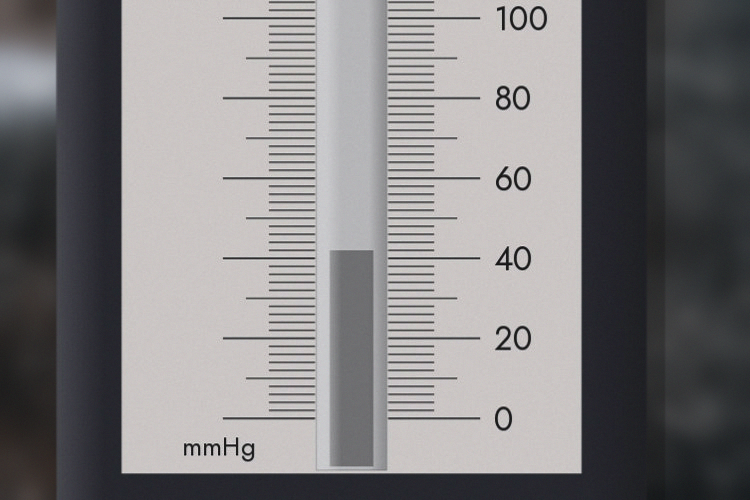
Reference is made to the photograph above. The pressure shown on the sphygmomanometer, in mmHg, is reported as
42 mmHg
